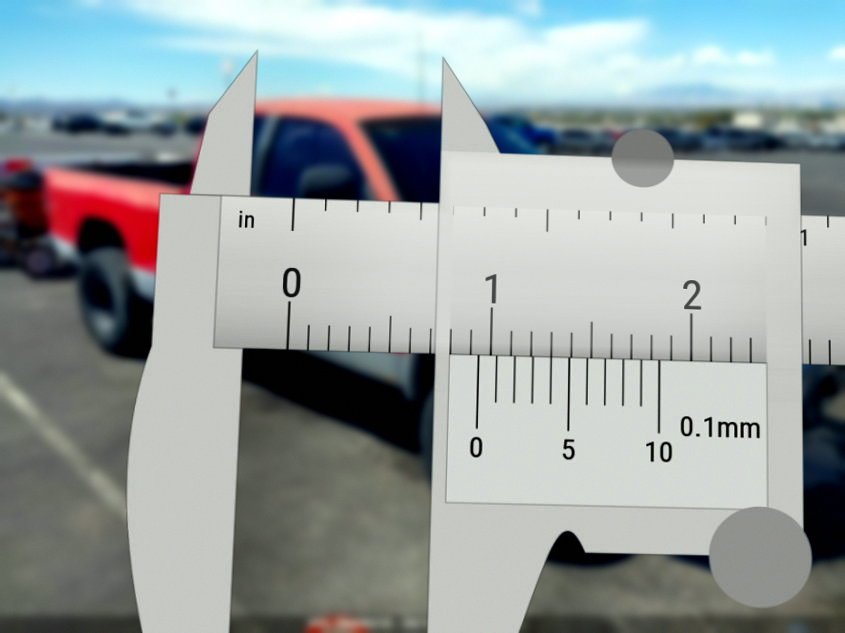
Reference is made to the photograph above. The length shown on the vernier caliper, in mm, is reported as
9.4 mm
